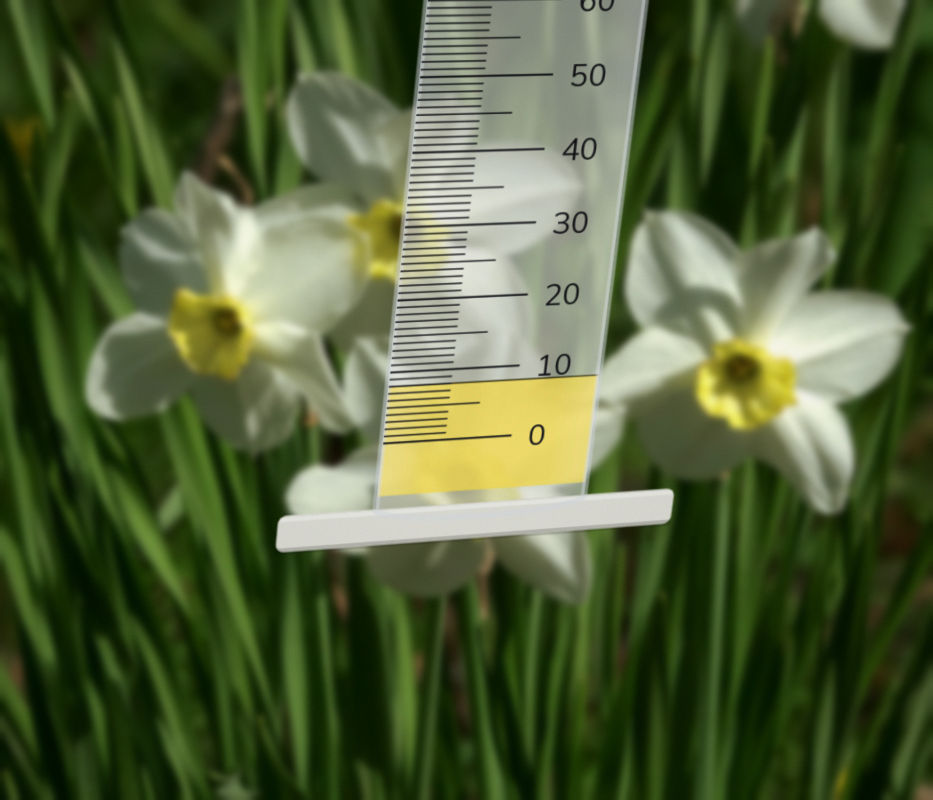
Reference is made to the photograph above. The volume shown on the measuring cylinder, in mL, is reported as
8 mL
